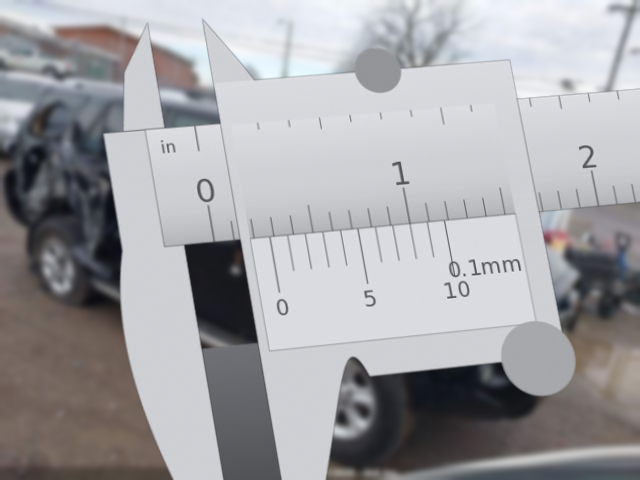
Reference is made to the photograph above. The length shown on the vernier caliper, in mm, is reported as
2.8 mm
